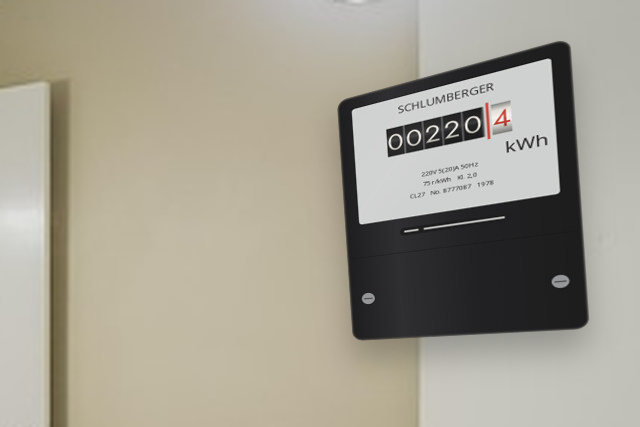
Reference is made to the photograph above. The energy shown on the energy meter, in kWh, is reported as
220.4 kWh
